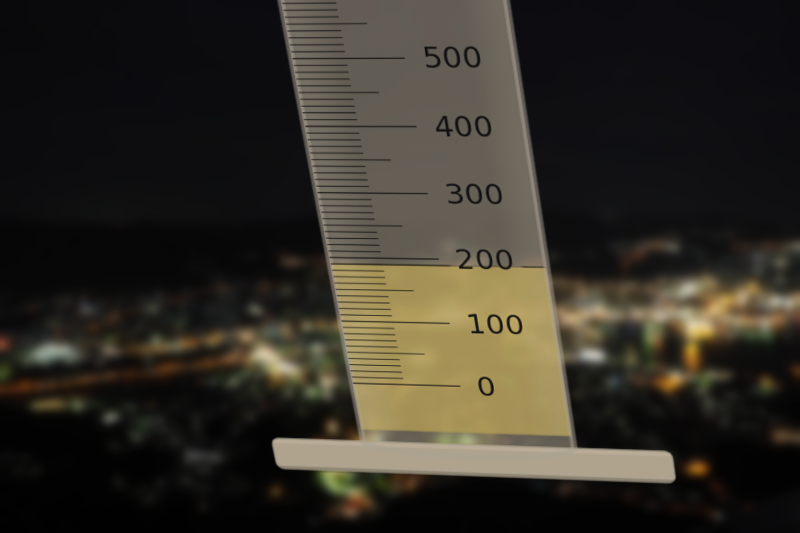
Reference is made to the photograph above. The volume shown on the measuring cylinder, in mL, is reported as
190 mL
